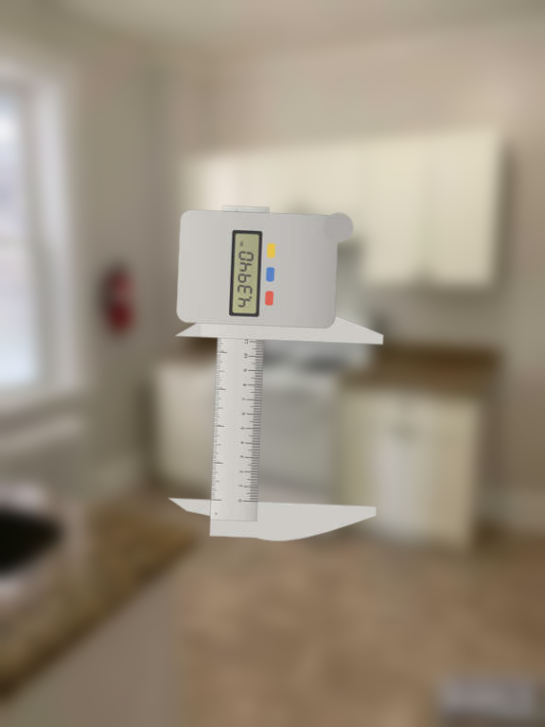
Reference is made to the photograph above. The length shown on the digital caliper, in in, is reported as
4.3940 in
